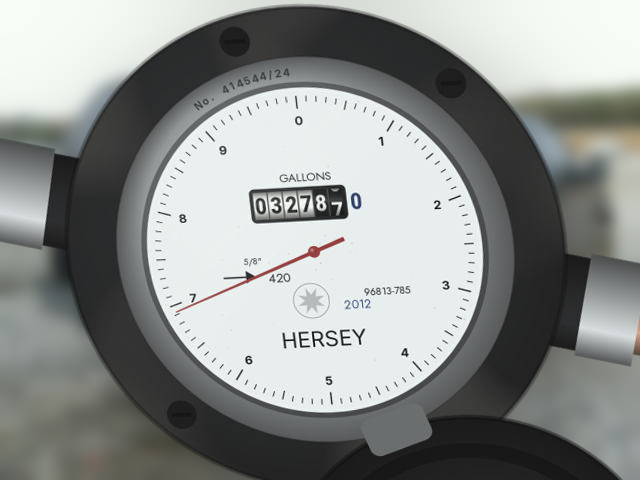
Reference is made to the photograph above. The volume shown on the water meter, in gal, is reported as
327866.9 gal
